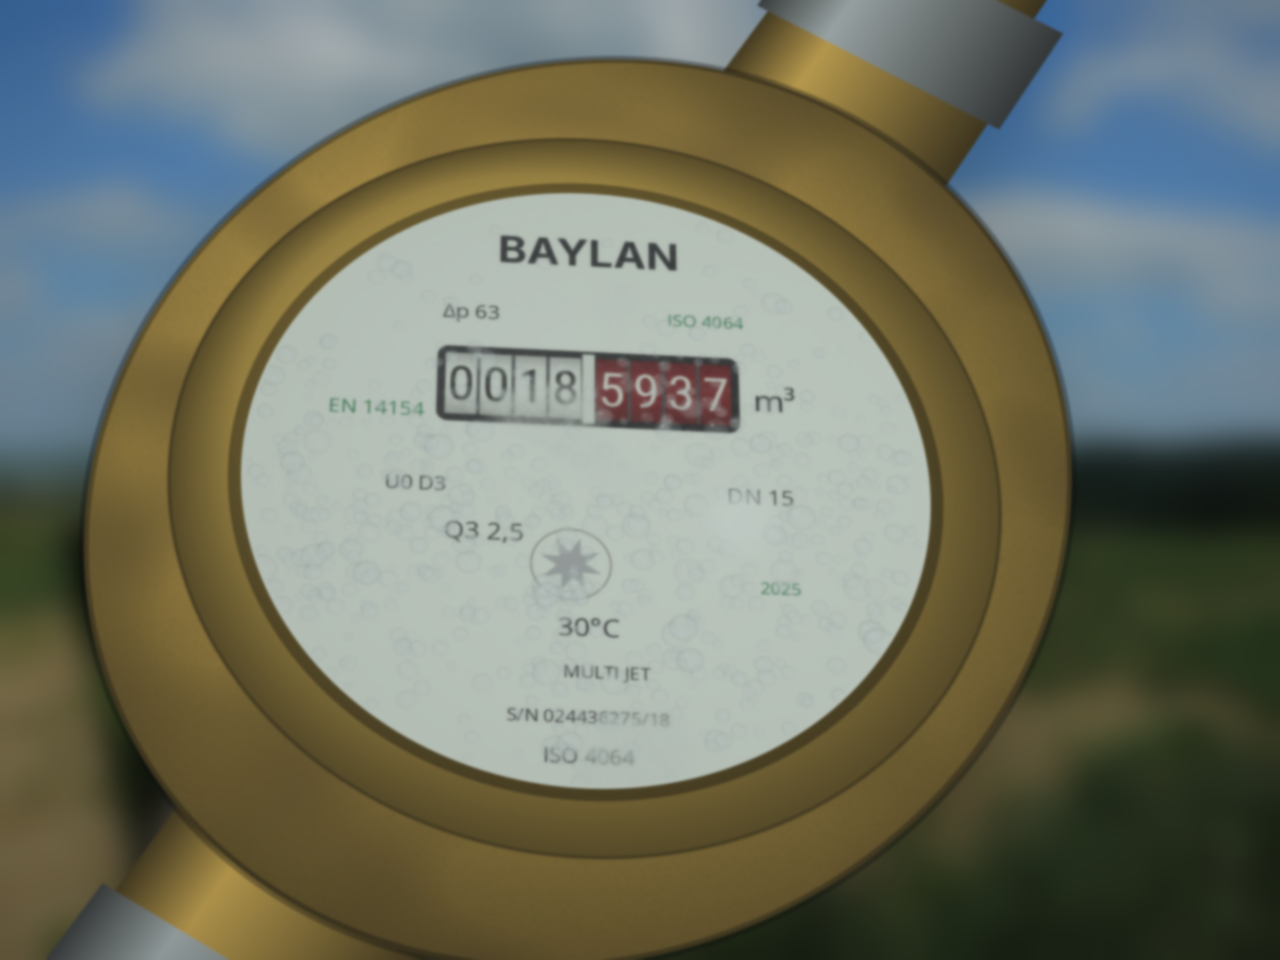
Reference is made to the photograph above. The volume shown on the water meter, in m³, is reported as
18.5937 m³
